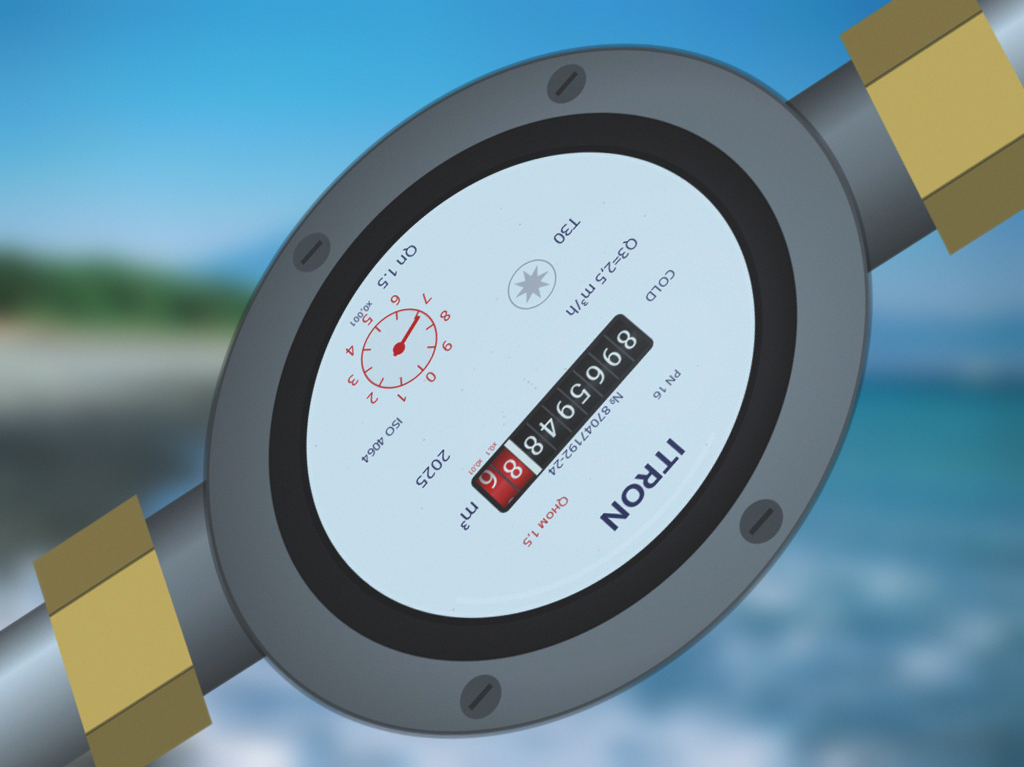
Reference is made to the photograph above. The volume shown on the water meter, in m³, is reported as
8965948.857 m³
